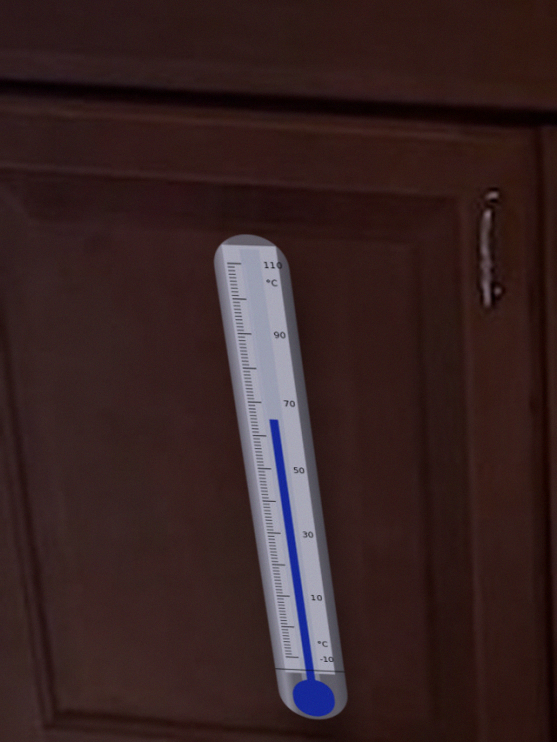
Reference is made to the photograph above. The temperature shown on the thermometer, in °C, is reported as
65 °C
